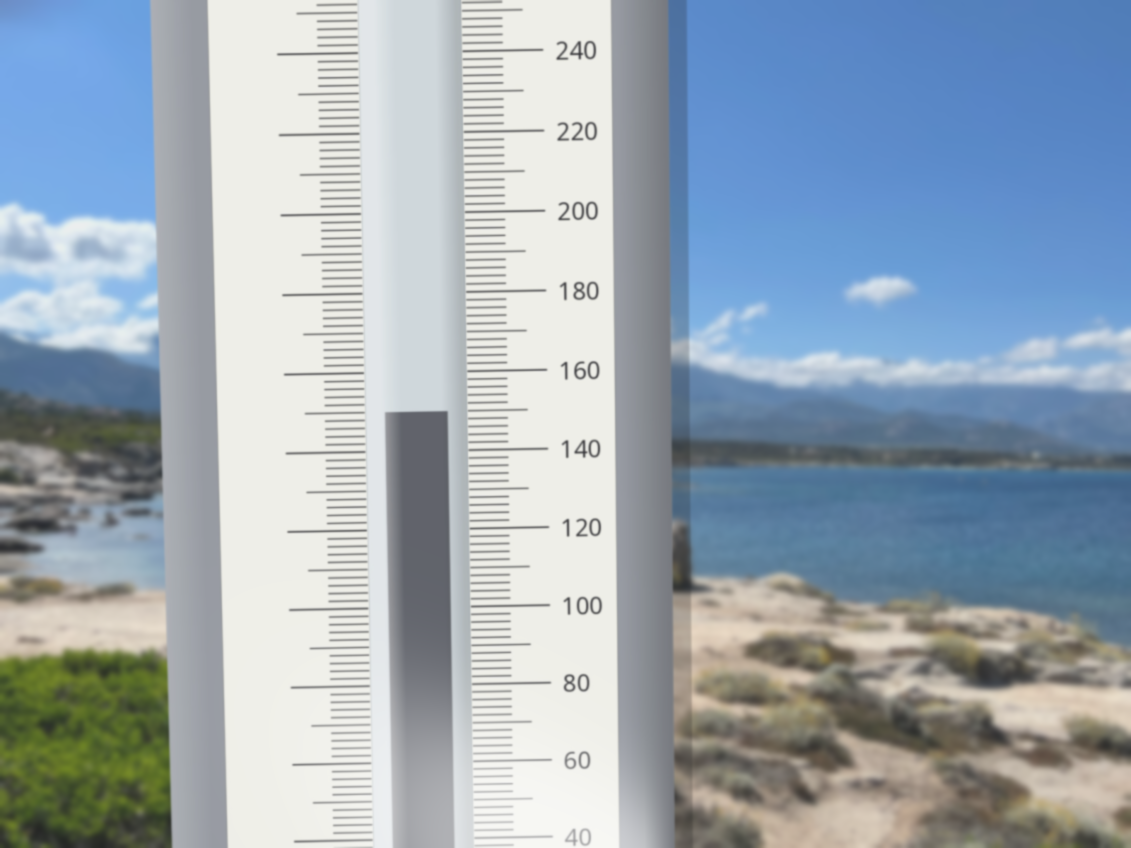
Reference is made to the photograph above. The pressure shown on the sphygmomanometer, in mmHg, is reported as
150 mmHg
